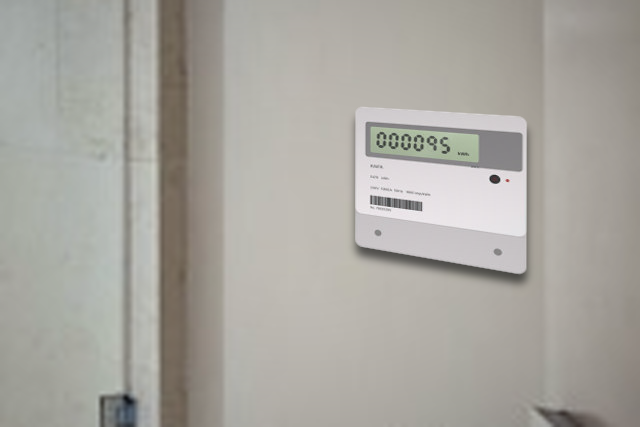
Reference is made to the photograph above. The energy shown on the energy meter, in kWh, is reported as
95 kWh
